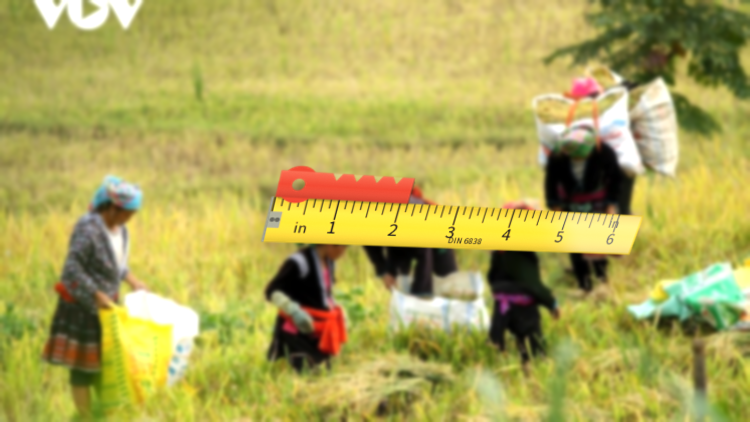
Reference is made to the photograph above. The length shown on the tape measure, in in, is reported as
2.125 in
